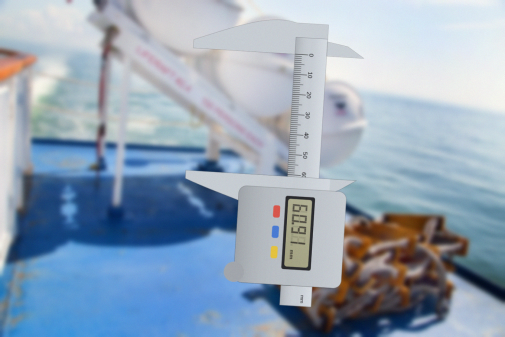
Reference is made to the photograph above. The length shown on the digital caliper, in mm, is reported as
60.91 mm
